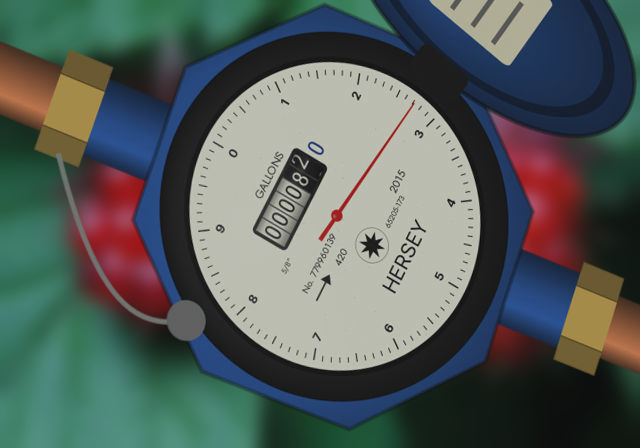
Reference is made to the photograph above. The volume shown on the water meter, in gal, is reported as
822.7 gal
